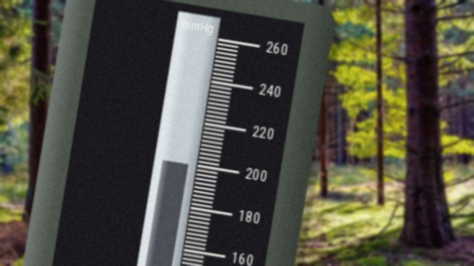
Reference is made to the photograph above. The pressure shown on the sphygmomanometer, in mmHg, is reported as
200 mmHg
